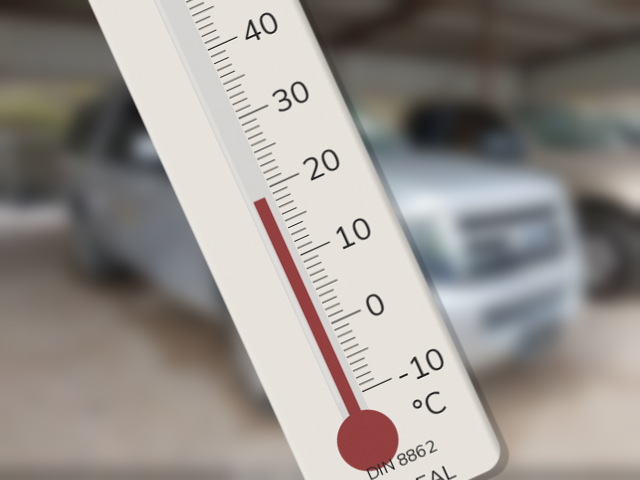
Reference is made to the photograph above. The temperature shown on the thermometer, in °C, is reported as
19 °C
